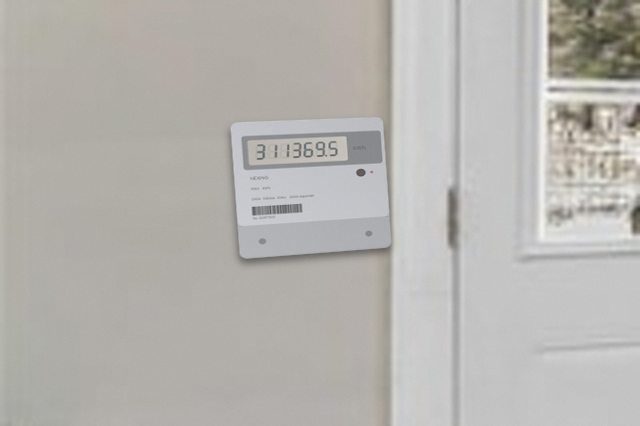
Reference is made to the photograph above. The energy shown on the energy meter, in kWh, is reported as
311369.5 kWh
